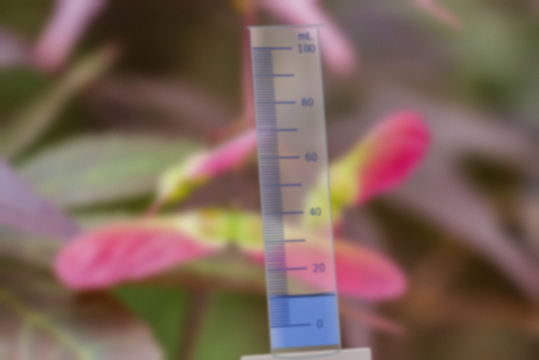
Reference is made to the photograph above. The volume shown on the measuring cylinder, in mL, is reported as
10 mL
